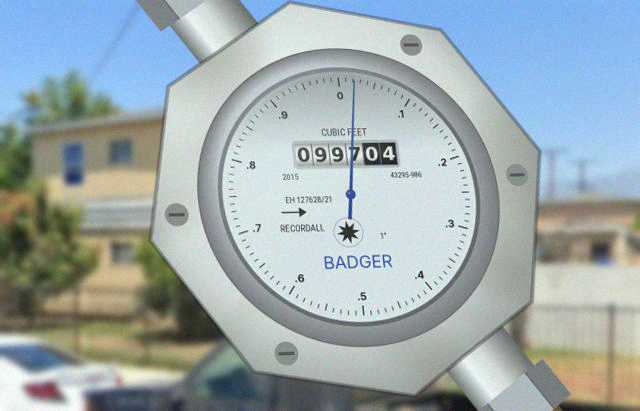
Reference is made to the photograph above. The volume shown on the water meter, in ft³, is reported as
99704.02 ft³
